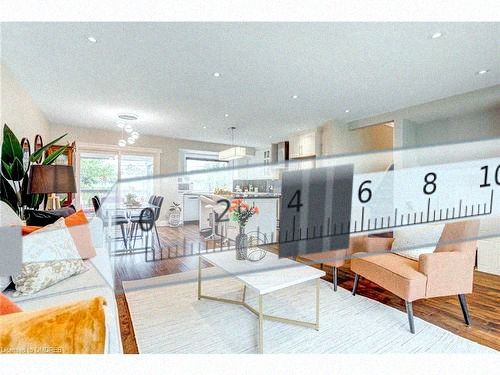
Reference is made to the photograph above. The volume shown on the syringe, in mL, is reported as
3.6 mL
